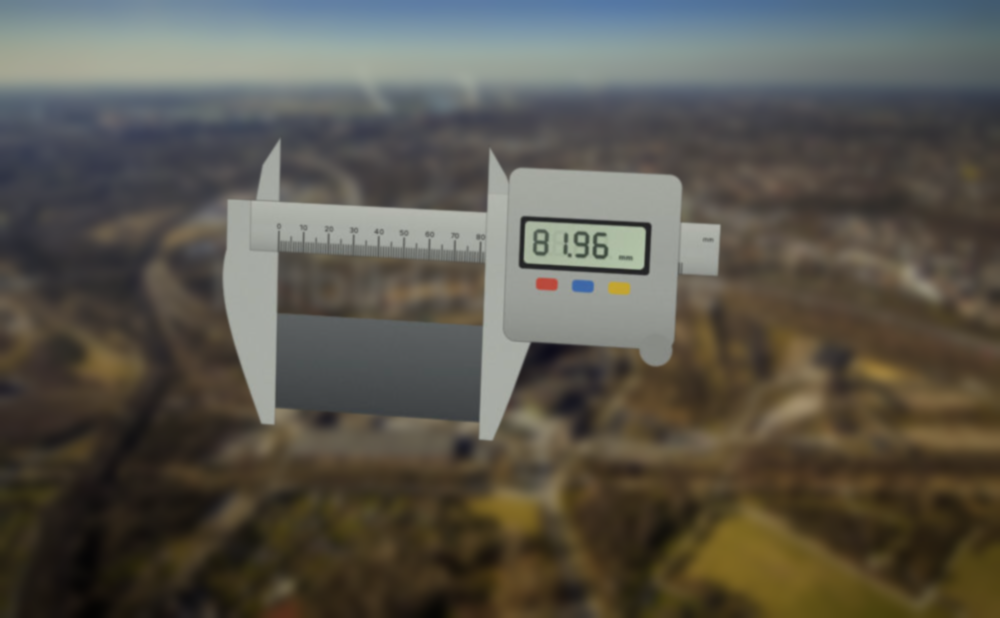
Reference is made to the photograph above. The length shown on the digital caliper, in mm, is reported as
81.96 mm
